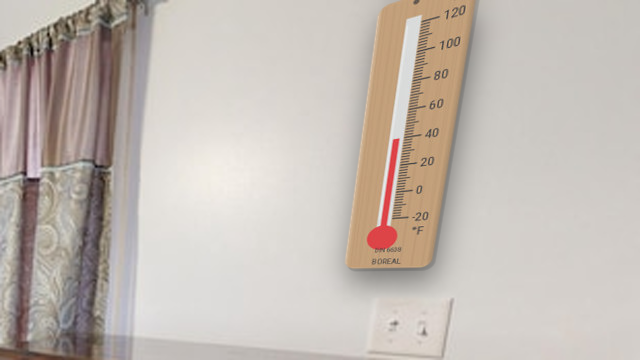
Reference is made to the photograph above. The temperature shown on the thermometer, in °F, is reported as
40 °F
